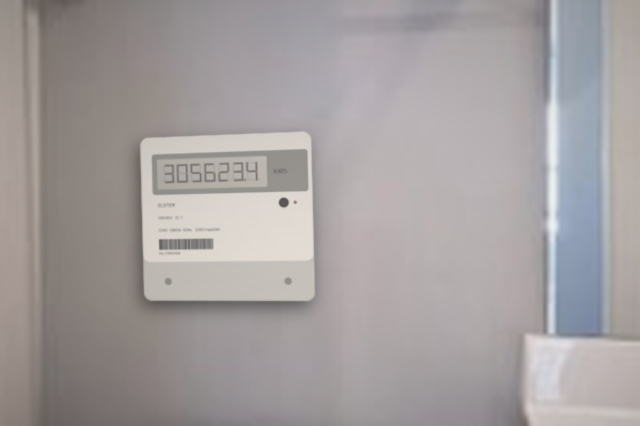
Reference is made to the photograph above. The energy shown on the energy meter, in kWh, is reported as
305623.4 kWh
